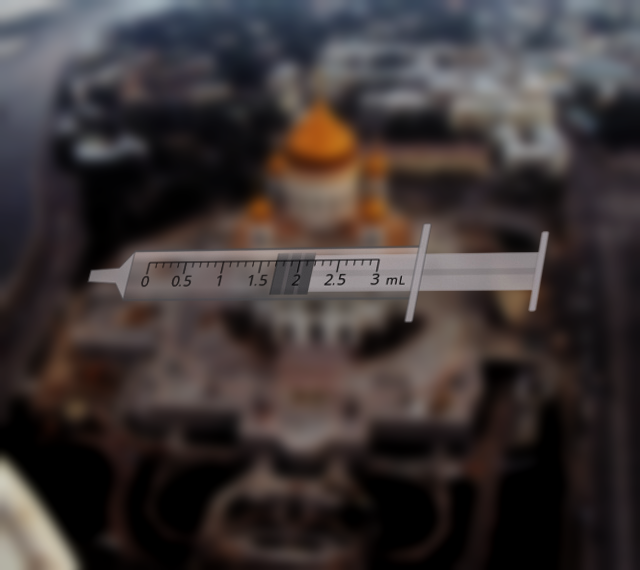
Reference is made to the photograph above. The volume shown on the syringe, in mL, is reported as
1.7 mL
